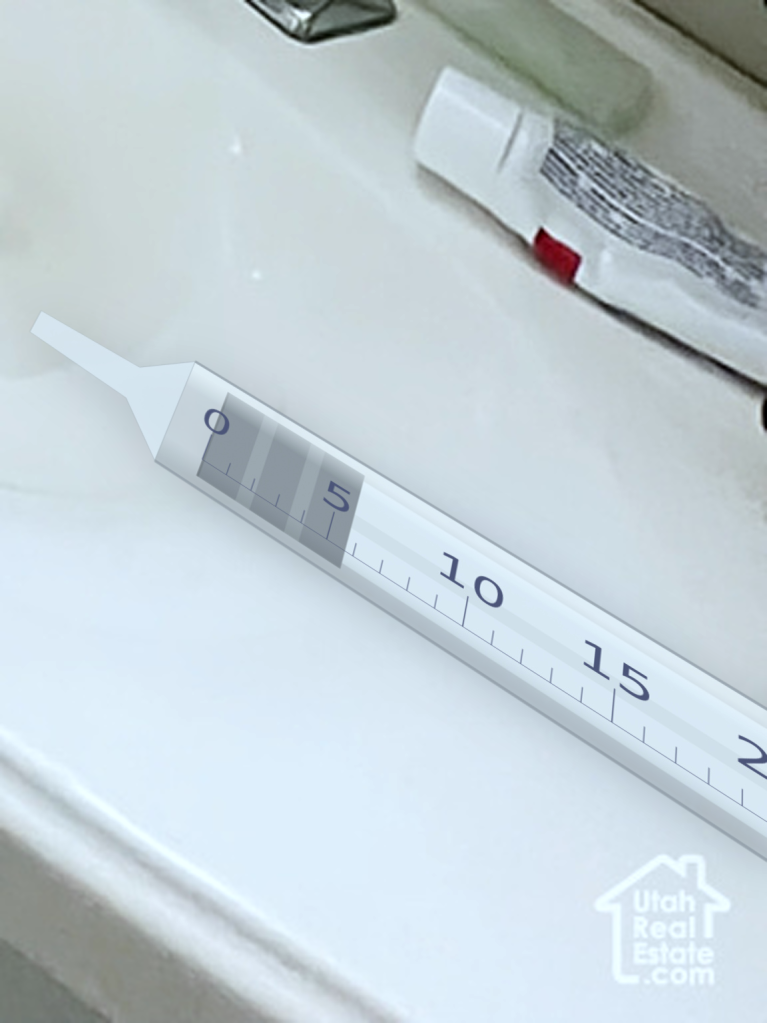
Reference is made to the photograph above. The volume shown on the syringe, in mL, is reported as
0 mL
